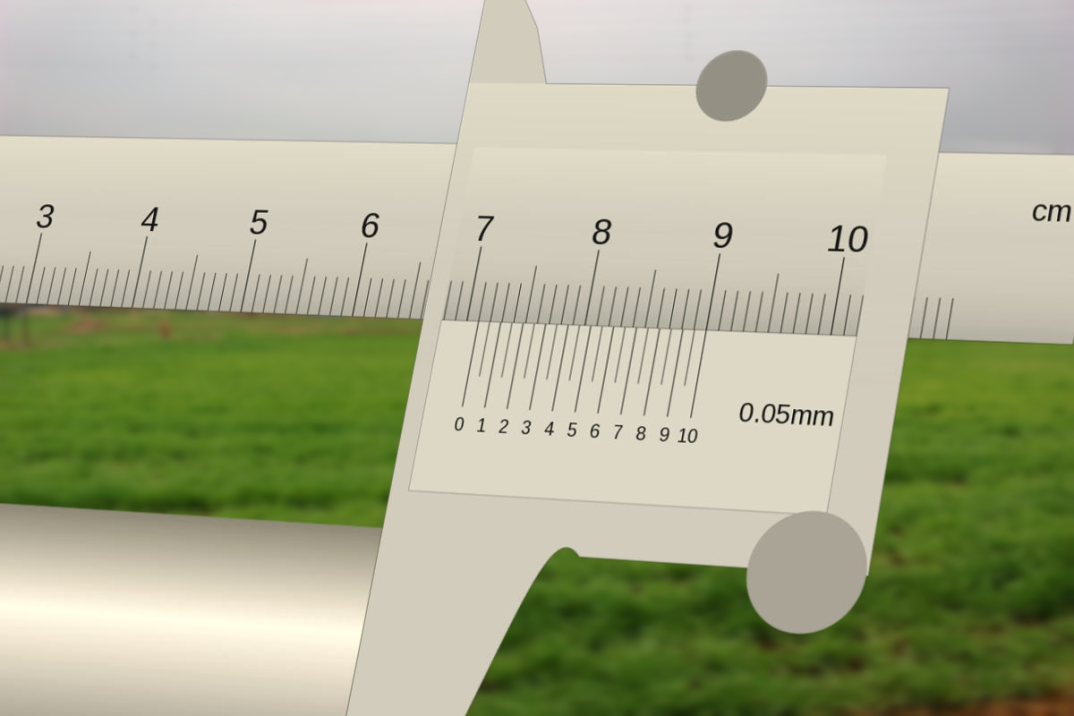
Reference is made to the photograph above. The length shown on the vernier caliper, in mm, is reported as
71.0 mm
